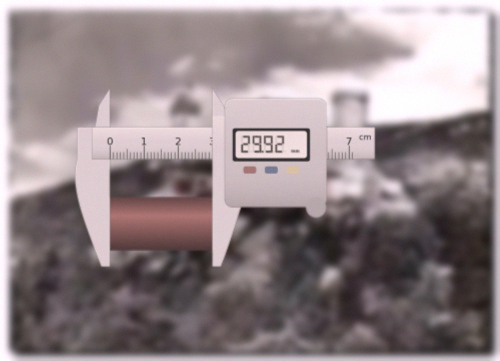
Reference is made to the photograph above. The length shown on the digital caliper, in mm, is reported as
29.92 mm
